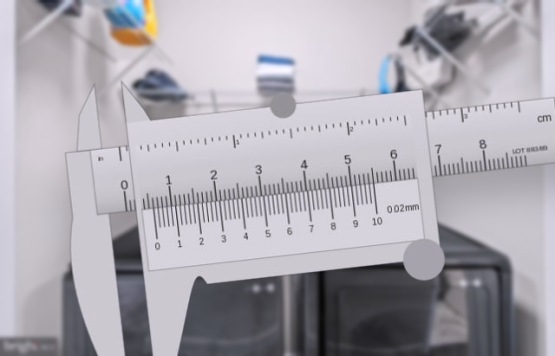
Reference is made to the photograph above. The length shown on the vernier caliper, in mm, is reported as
6.0 mm
